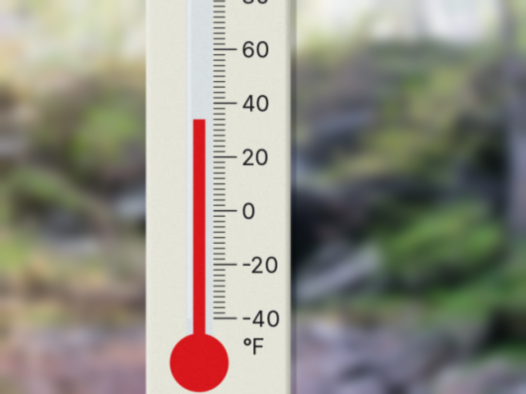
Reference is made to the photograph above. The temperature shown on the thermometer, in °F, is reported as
34 °F
